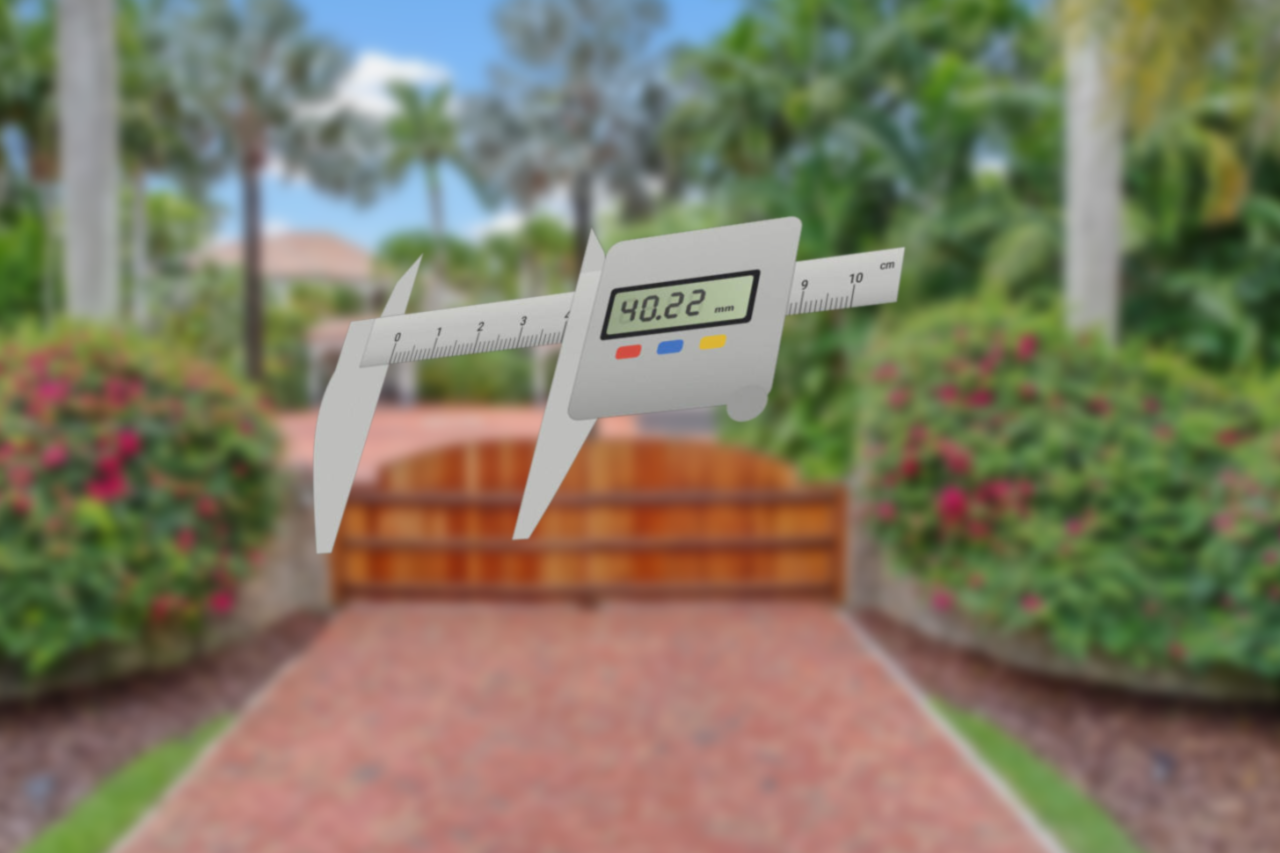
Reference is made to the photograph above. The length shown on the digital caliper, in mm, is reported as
40.22 mm
